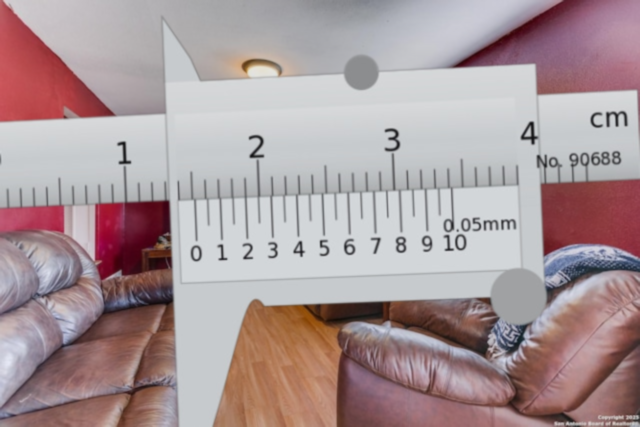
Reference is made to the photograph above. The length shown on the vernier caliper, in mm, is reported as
15.2 mm
